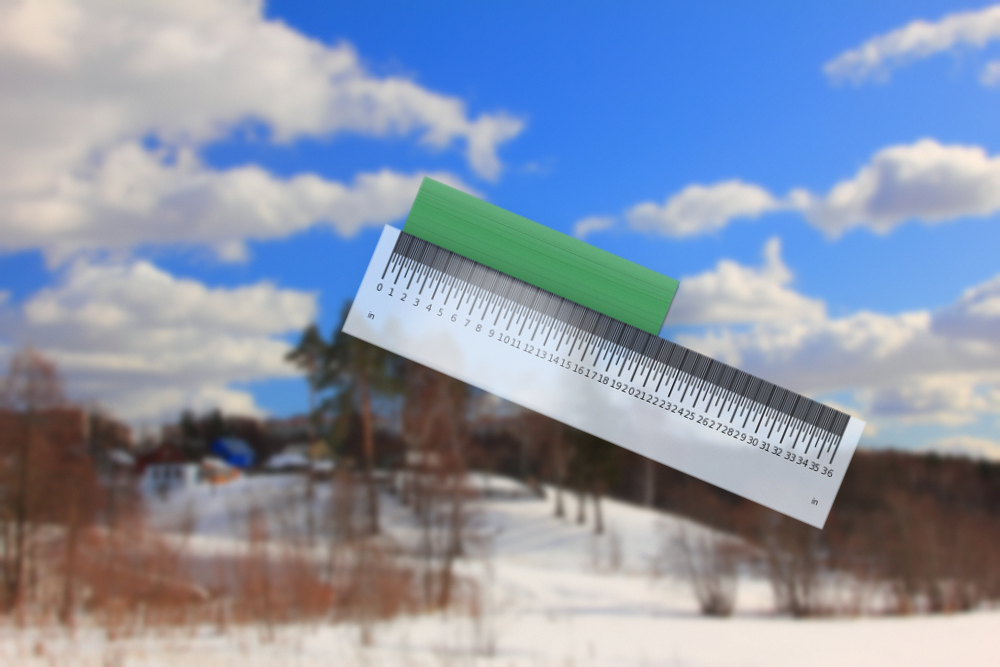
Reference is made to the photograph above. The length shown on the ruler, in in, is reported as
20.5 in
